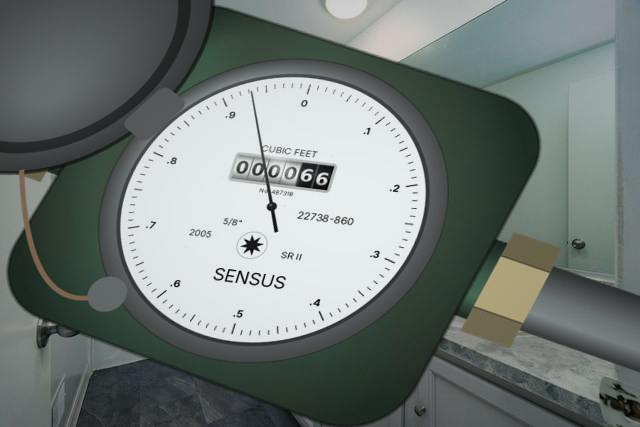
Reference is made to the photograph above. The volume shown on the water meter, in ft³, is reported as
65.93 ft³
